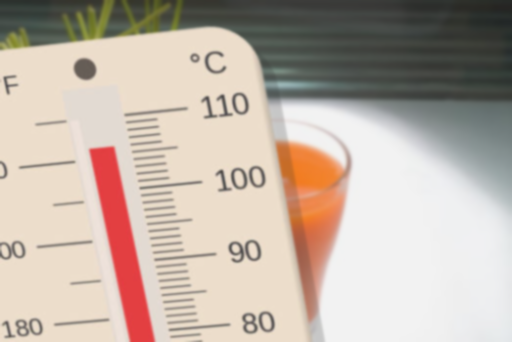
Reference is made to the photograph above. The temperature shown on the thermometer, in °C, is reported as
106 °C
